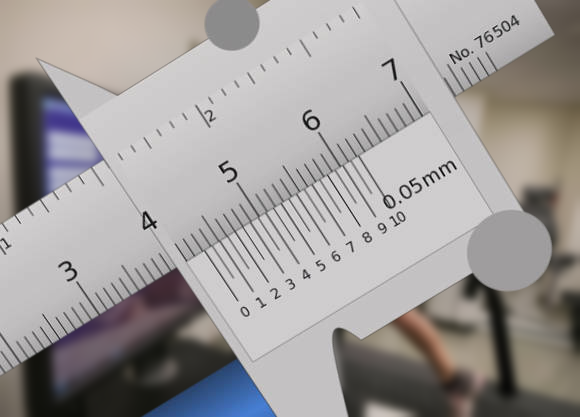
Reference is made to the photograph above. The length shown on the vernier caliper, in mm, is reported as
43.2 mm
